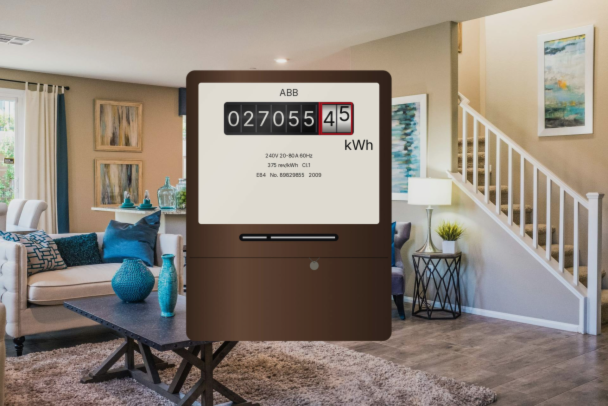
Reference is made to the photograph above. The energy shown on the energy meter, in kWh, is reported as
27055.45 kWh
